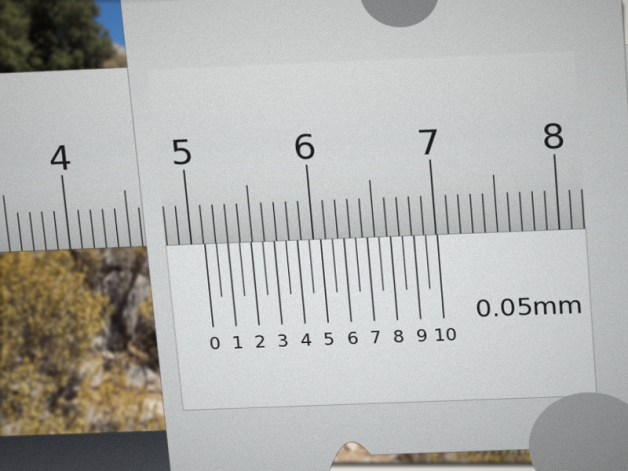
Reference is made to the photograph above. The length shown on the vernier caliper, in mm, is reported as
51.1 mm
